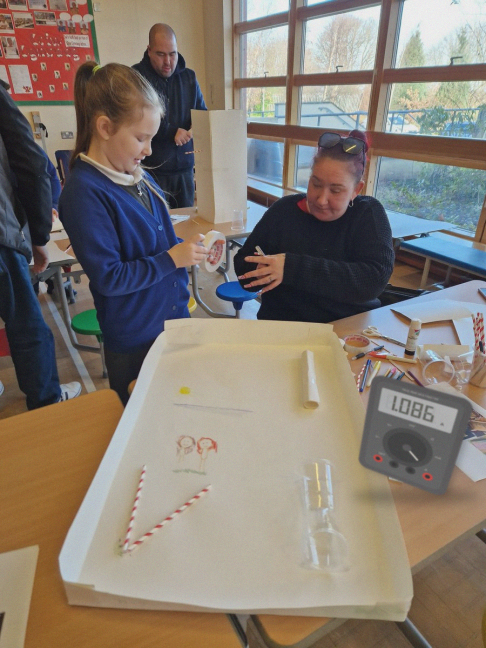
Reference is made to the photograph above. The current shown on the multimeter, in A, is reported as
1.086 A
